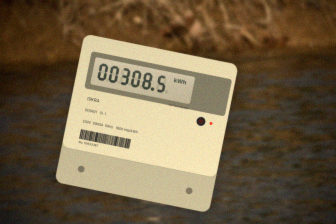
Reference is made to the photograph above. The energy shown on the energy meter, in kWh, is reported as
308.5 kWh
